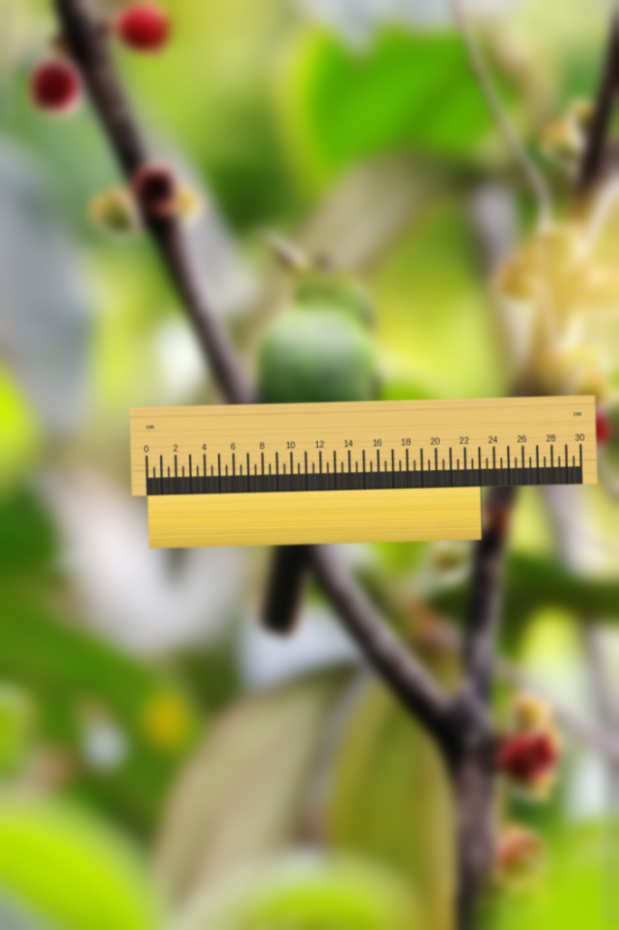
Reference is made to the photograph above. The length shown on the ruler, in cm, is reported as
23 cm
